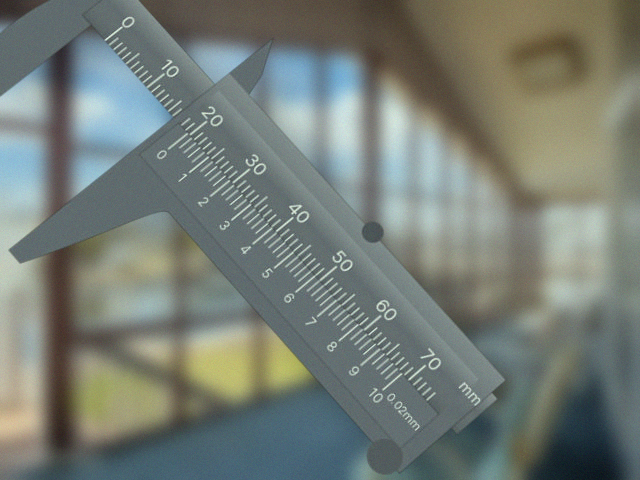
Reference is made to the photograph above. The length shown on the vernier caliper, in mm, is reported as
19.6 mm
